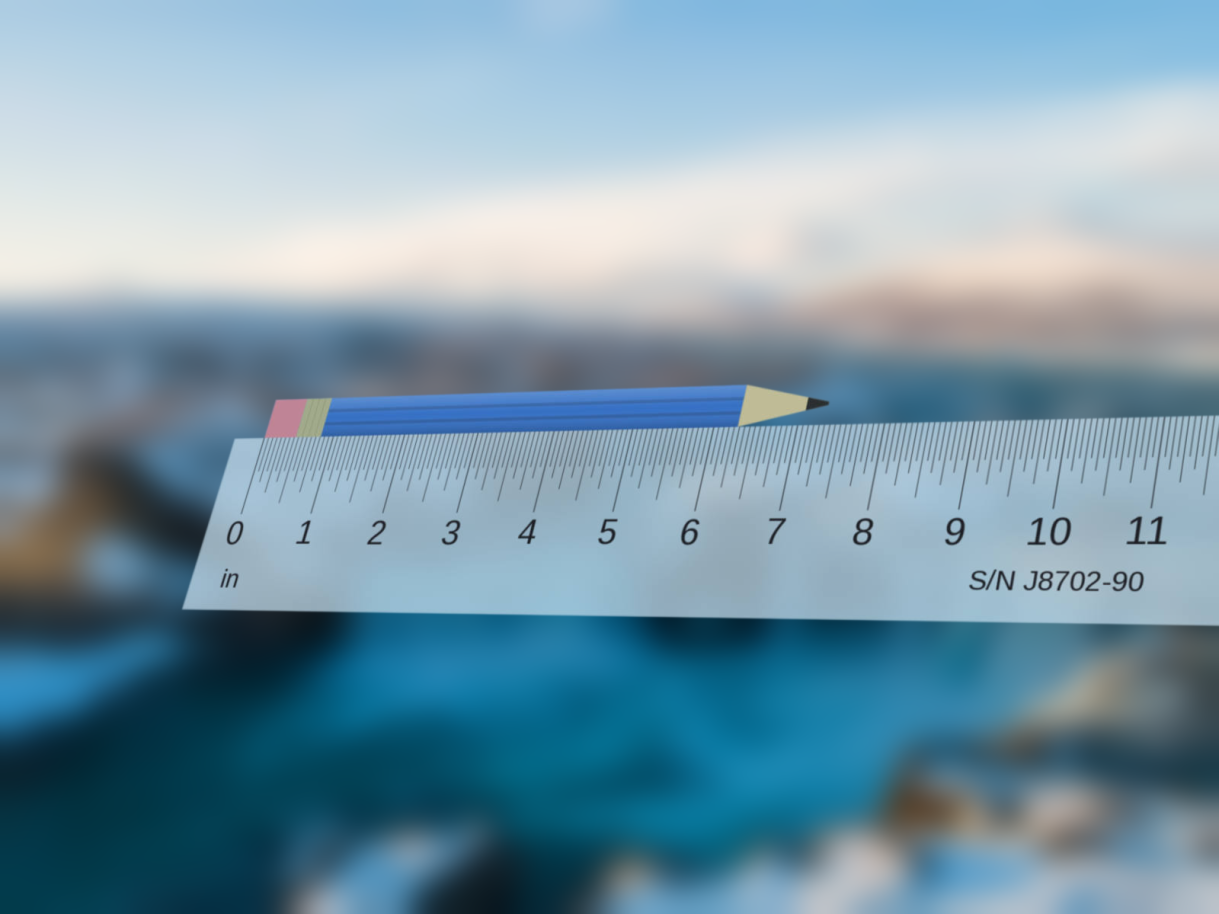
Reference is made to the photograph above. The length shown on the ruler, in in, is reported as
7.3125 in
